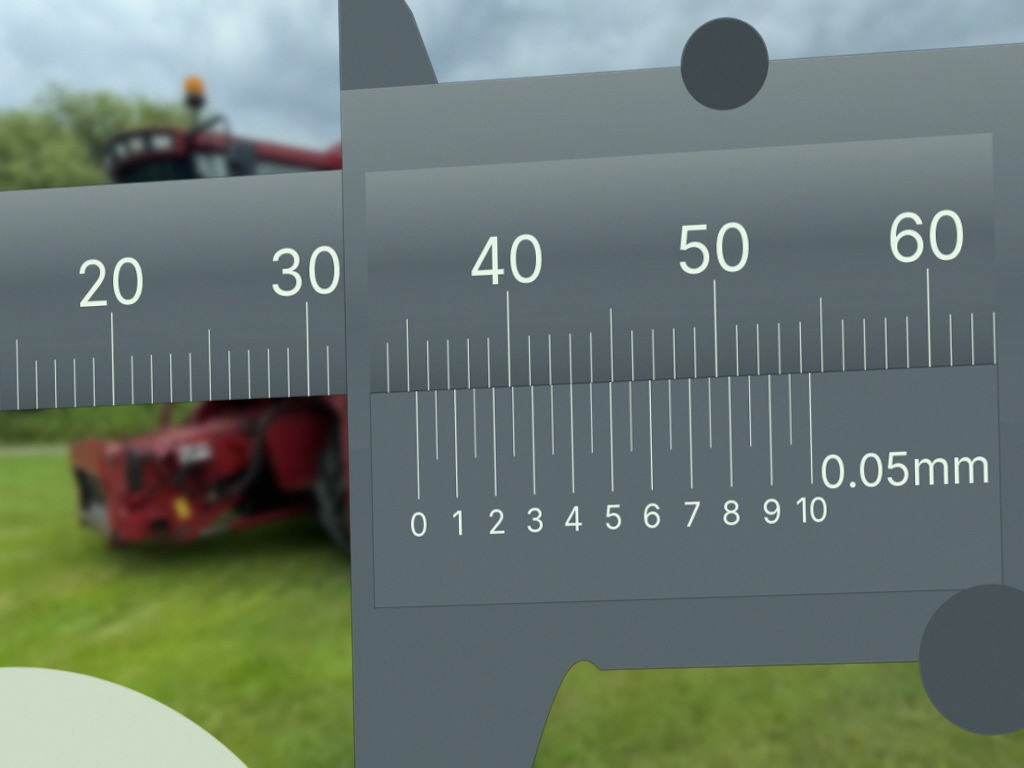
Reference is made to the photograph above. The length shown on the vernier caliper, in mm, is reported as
35.4 mm
